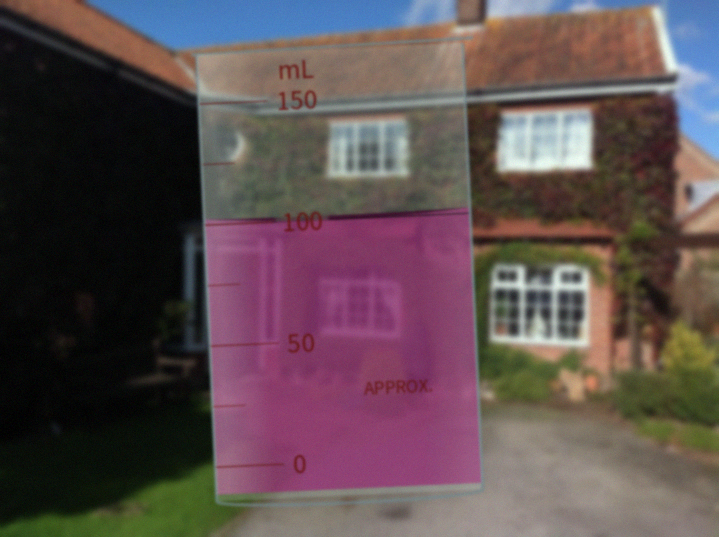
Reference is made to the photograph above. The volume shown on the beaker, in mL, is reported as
100 mL
